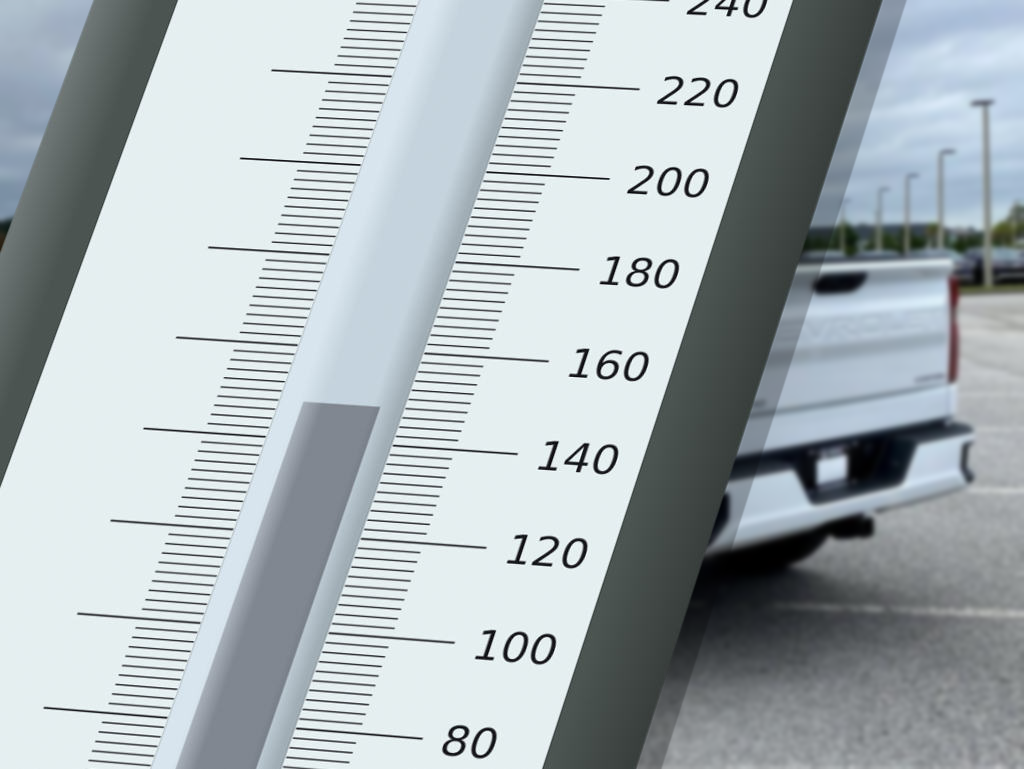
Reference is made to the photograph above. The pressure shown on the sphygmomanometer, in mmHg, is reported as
148 mmHg
